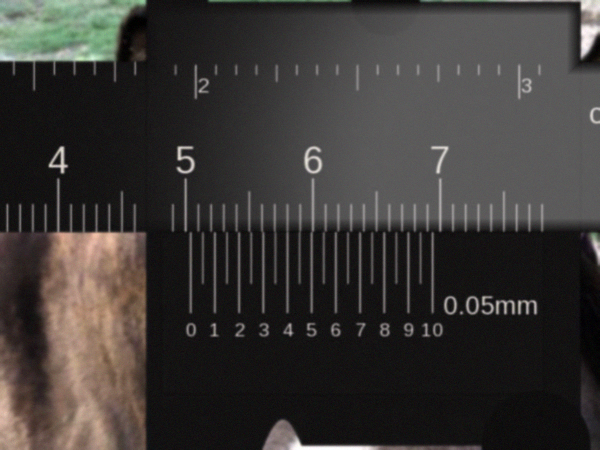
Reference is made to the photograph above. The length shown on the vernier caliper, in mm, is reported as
50.4 mm
